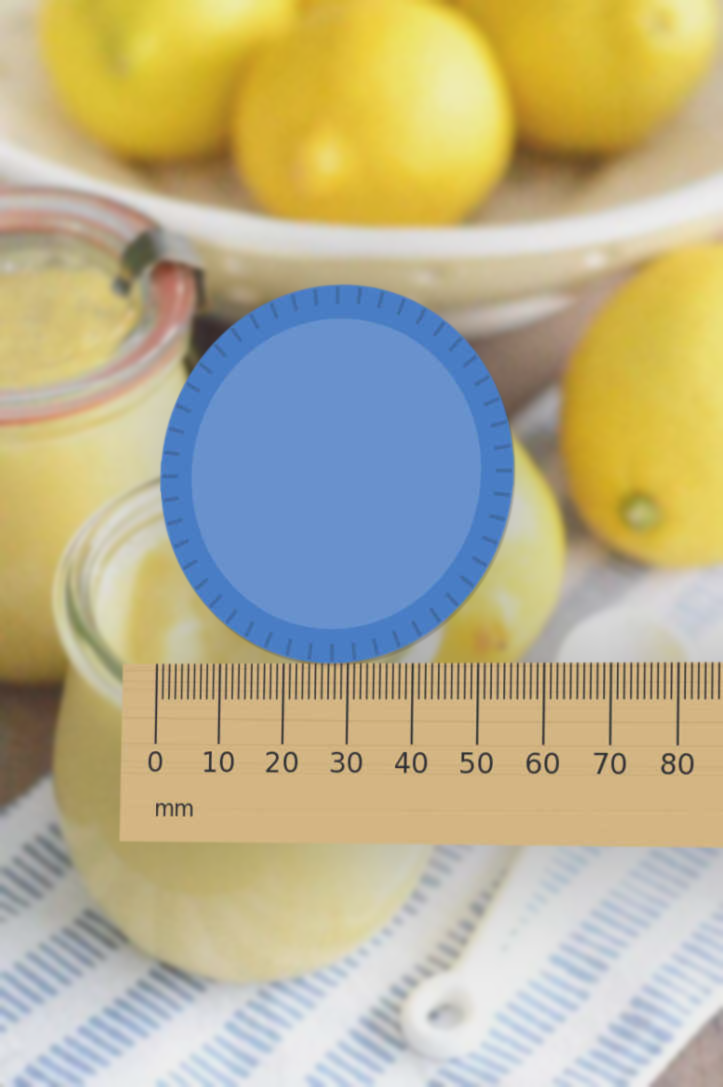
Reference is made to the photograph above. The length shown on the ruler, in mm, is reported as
55 mm
